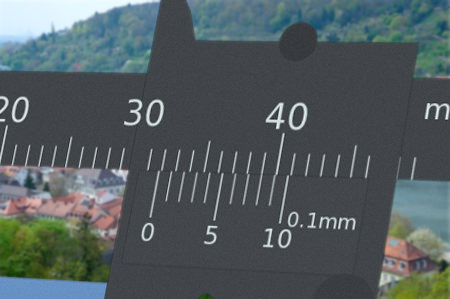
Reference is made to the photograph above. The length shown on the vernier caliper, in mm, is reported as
31.8 mm
